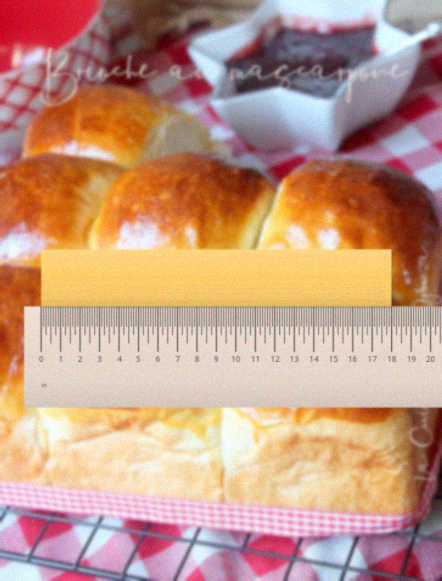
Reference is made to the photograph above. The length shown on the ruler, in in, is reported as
18 in
